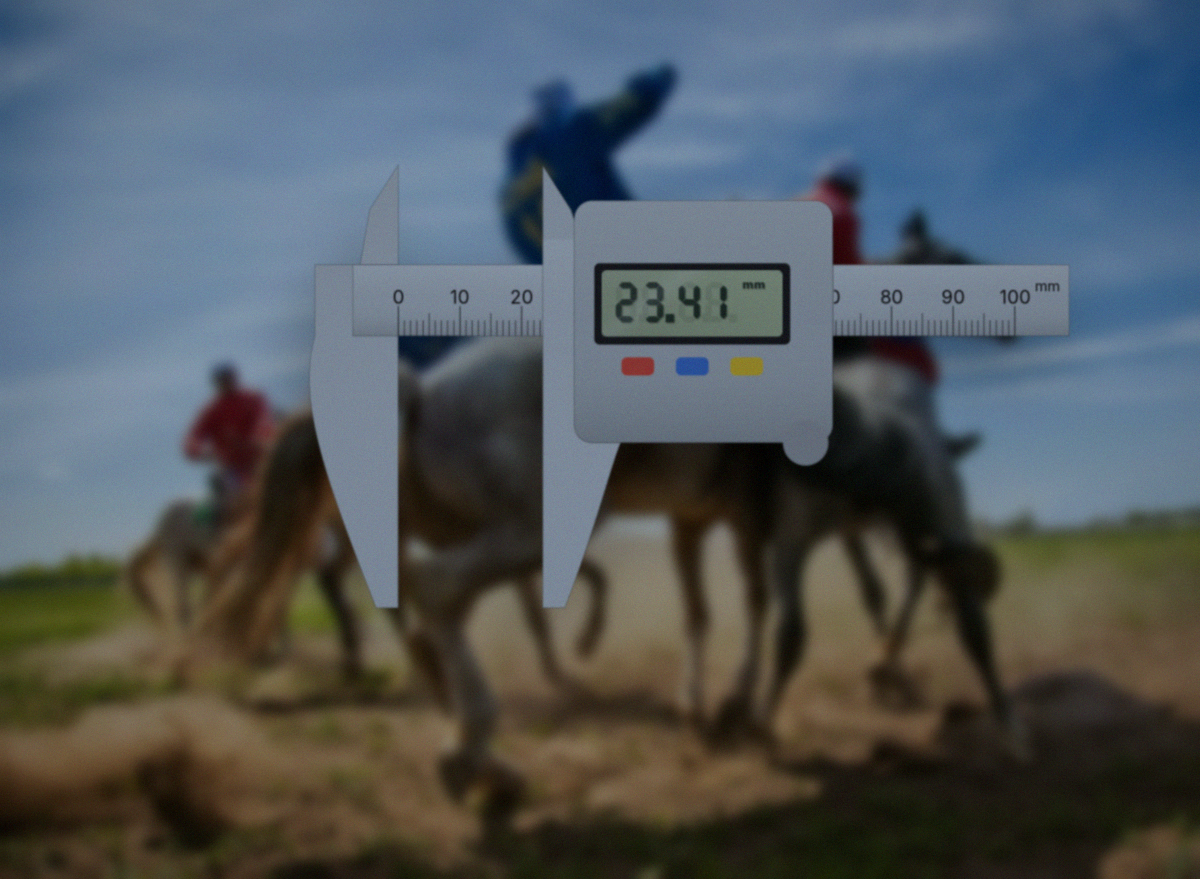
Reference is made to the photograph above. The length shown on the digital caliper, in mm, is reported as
23.41 mm
